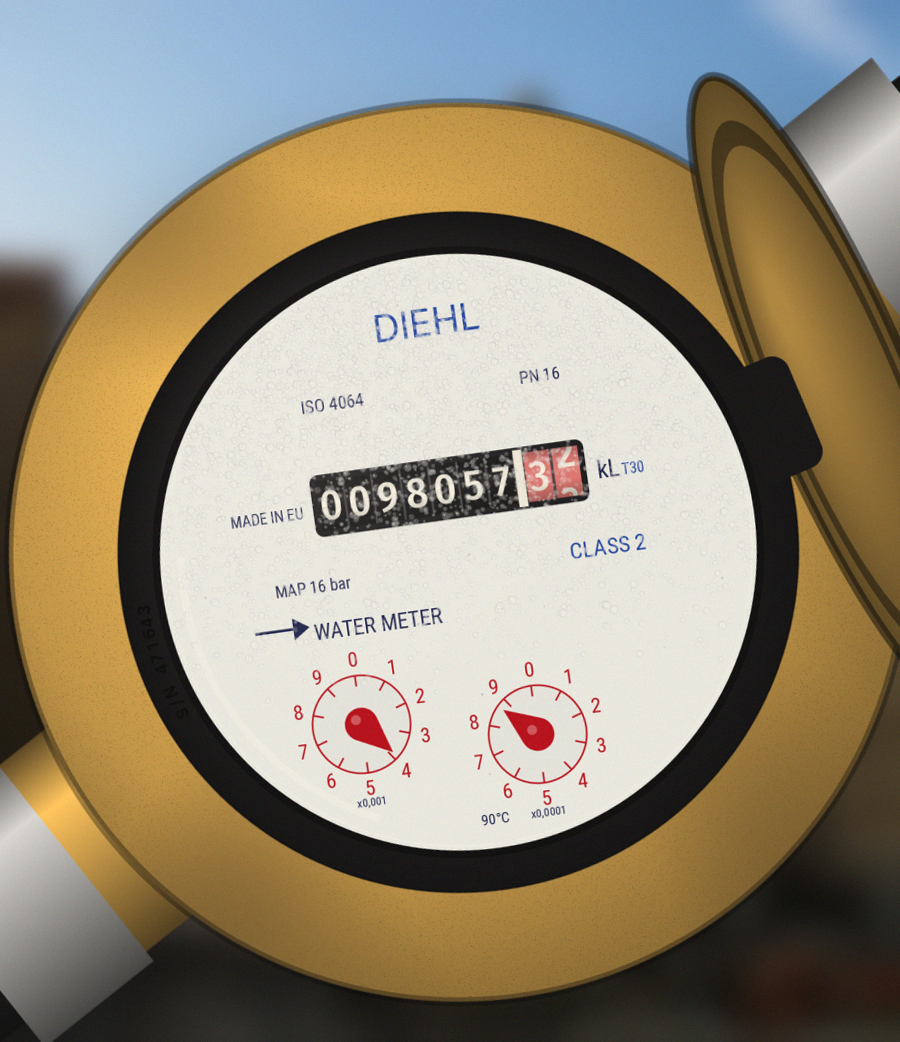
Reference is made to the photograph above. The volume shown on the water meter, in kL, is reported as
98057.3238 kL
